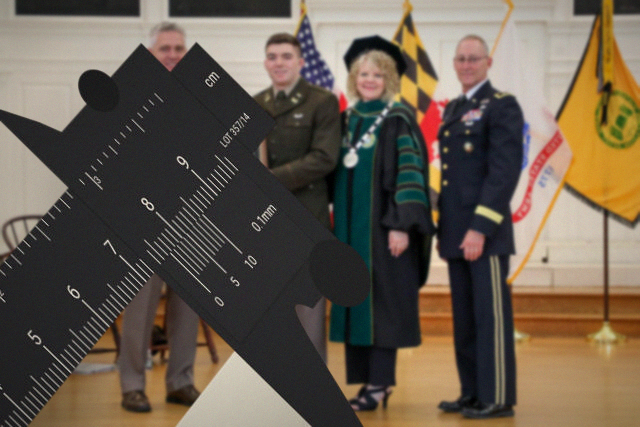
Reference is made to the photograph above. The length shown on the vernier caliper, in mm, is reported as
76.6 mm
